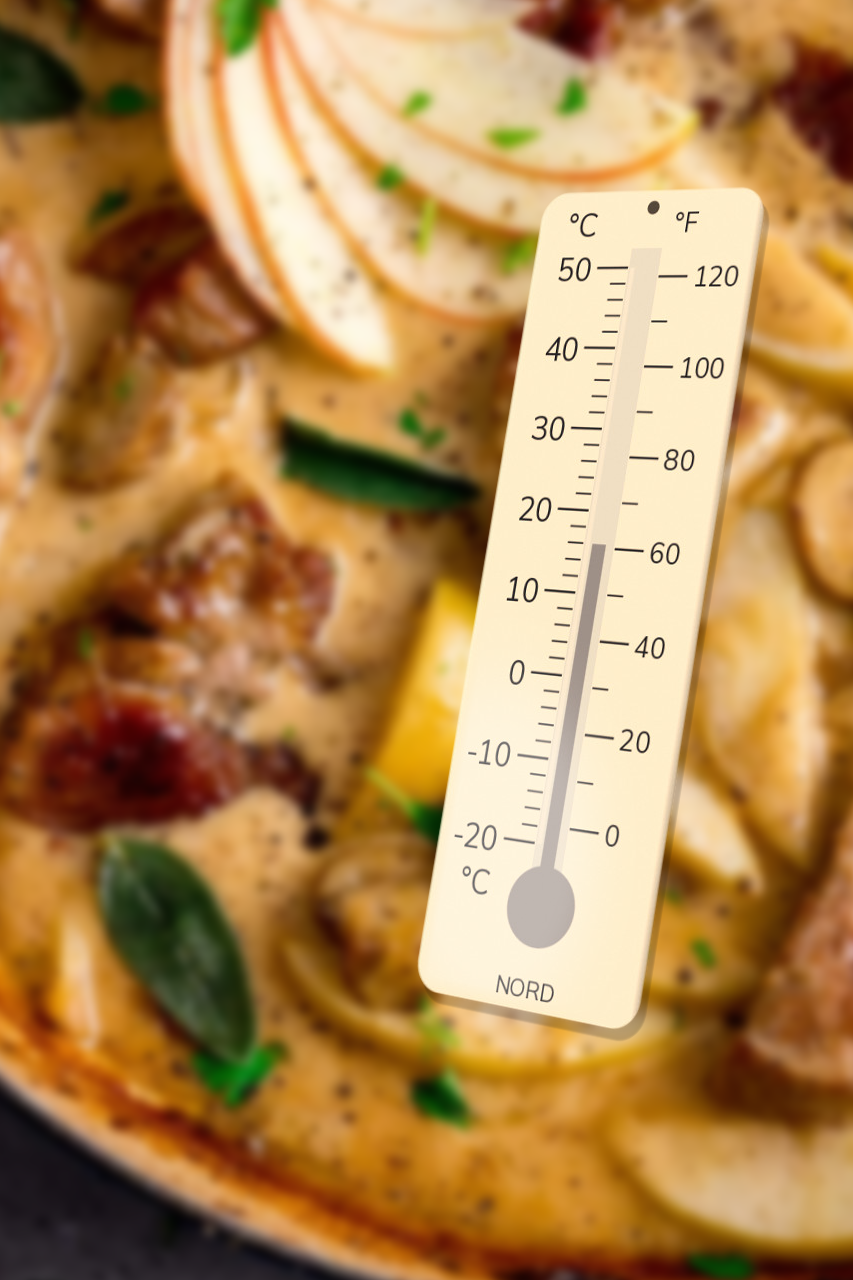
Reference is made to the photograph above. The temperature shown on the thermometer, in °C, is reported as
16 °C
